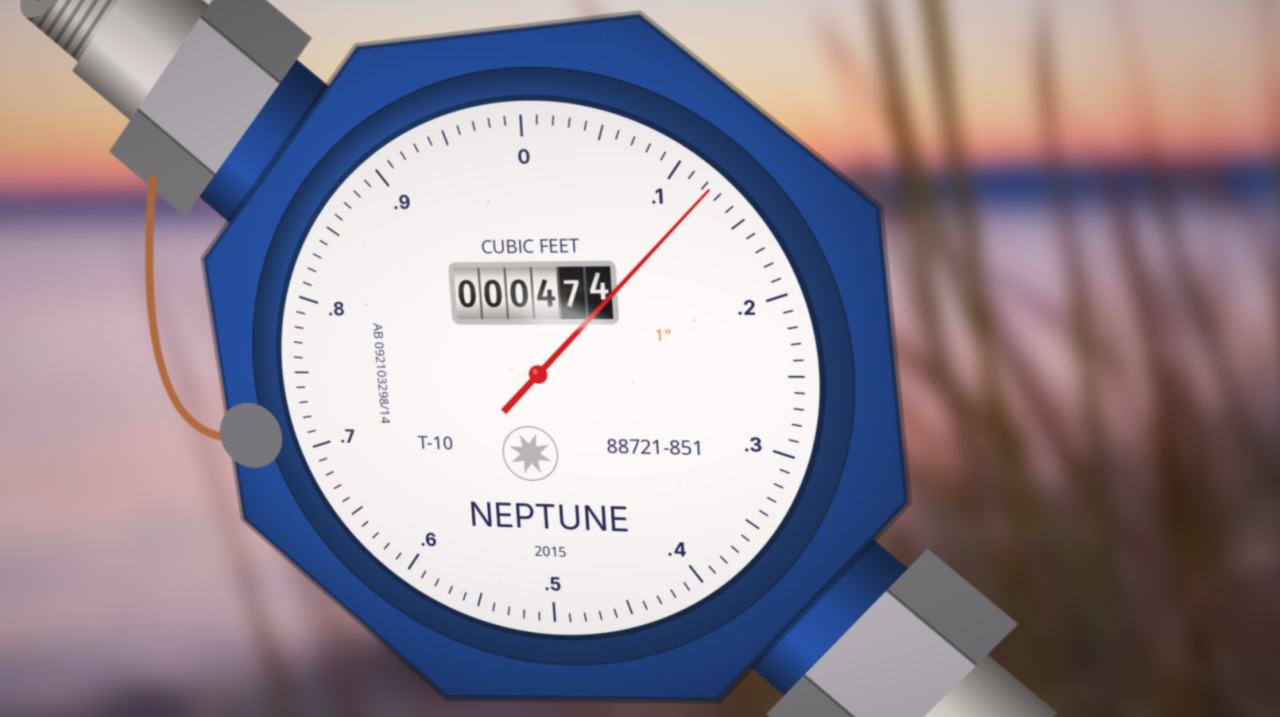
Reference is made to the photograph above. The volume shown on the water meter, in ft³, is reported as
474.12 ft³
